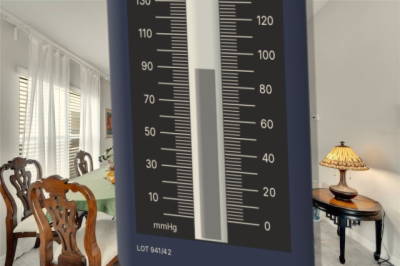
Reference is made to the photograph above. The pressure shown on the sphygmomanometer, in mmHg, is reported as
90 mmHg
